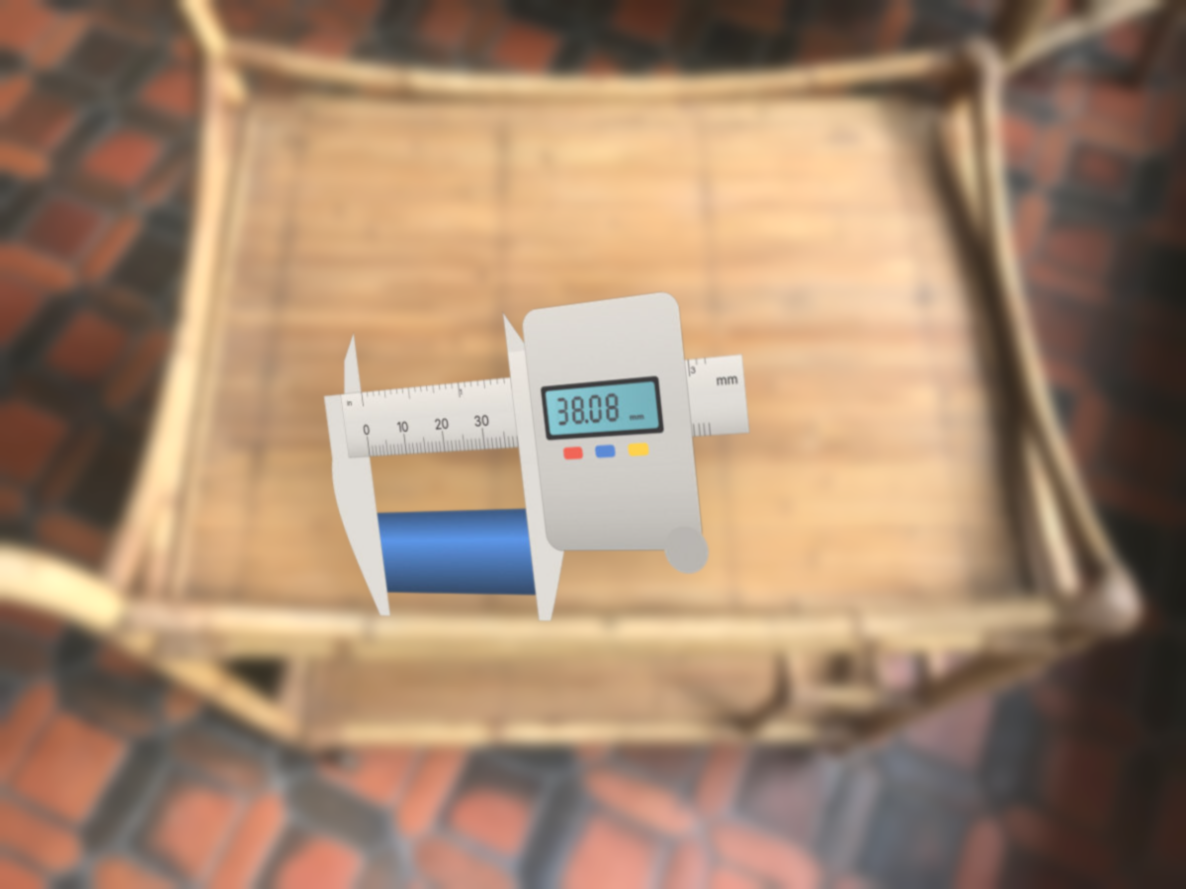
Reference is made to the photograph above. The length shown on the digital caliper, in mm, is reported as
38.08 mm
